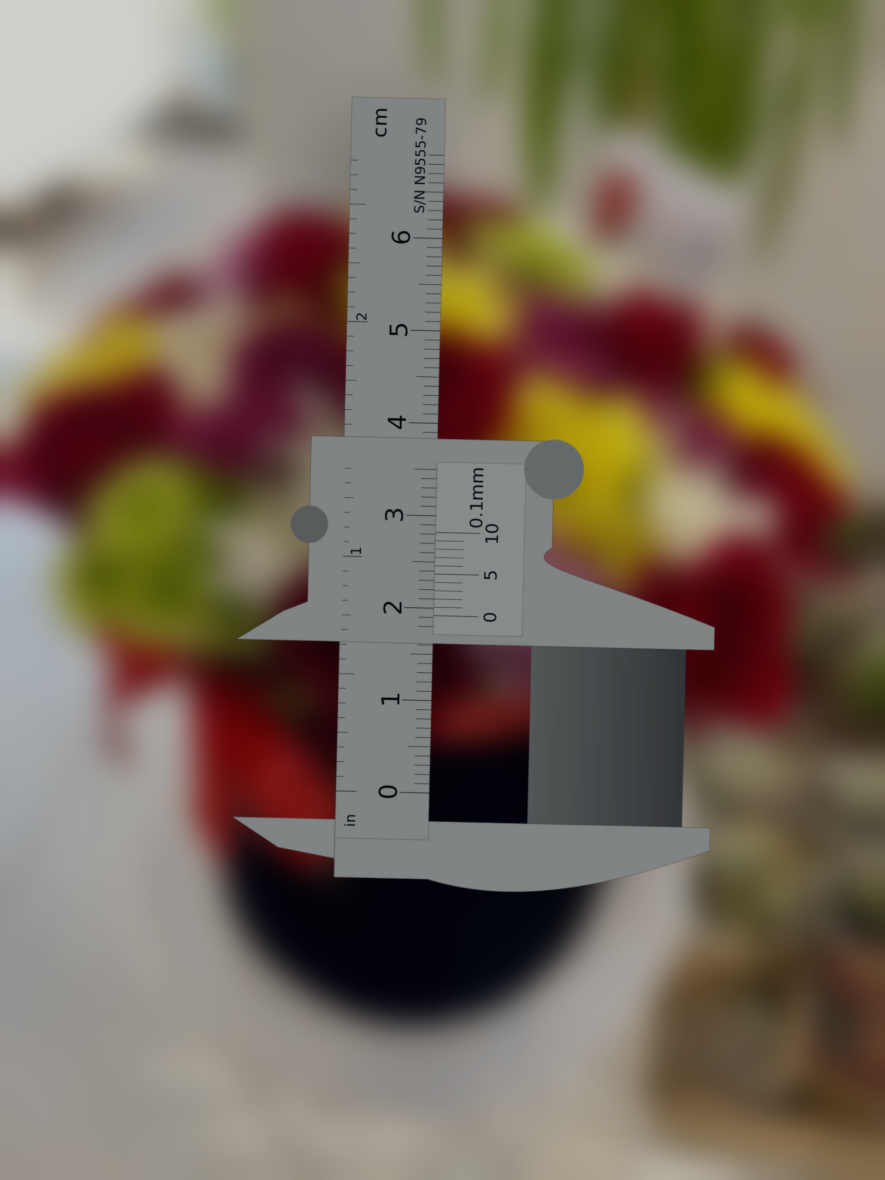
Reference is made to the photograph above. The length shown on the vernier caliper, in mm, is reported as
19.2 mm
